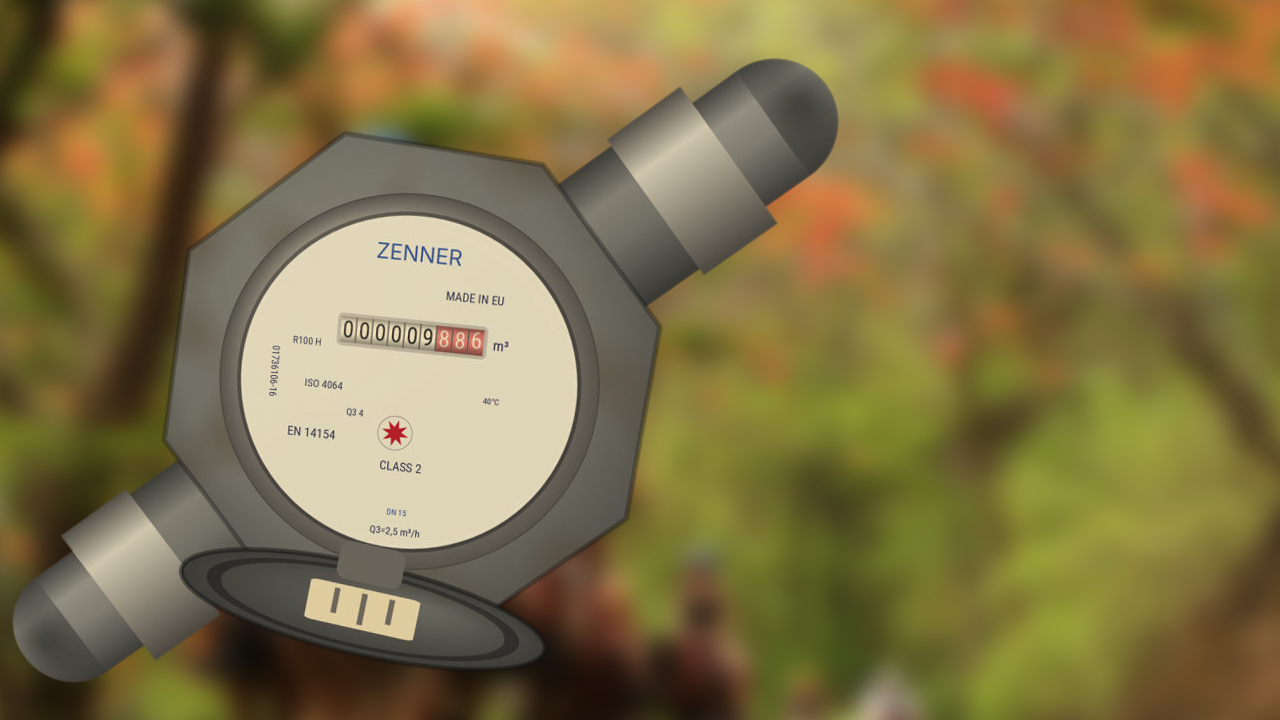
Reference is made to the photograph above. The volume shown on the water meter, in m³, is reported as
9.886 m³
